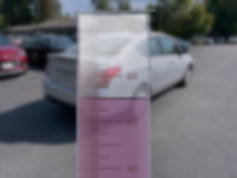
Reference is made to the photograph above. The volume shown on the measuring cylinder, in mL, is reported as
70 mL
